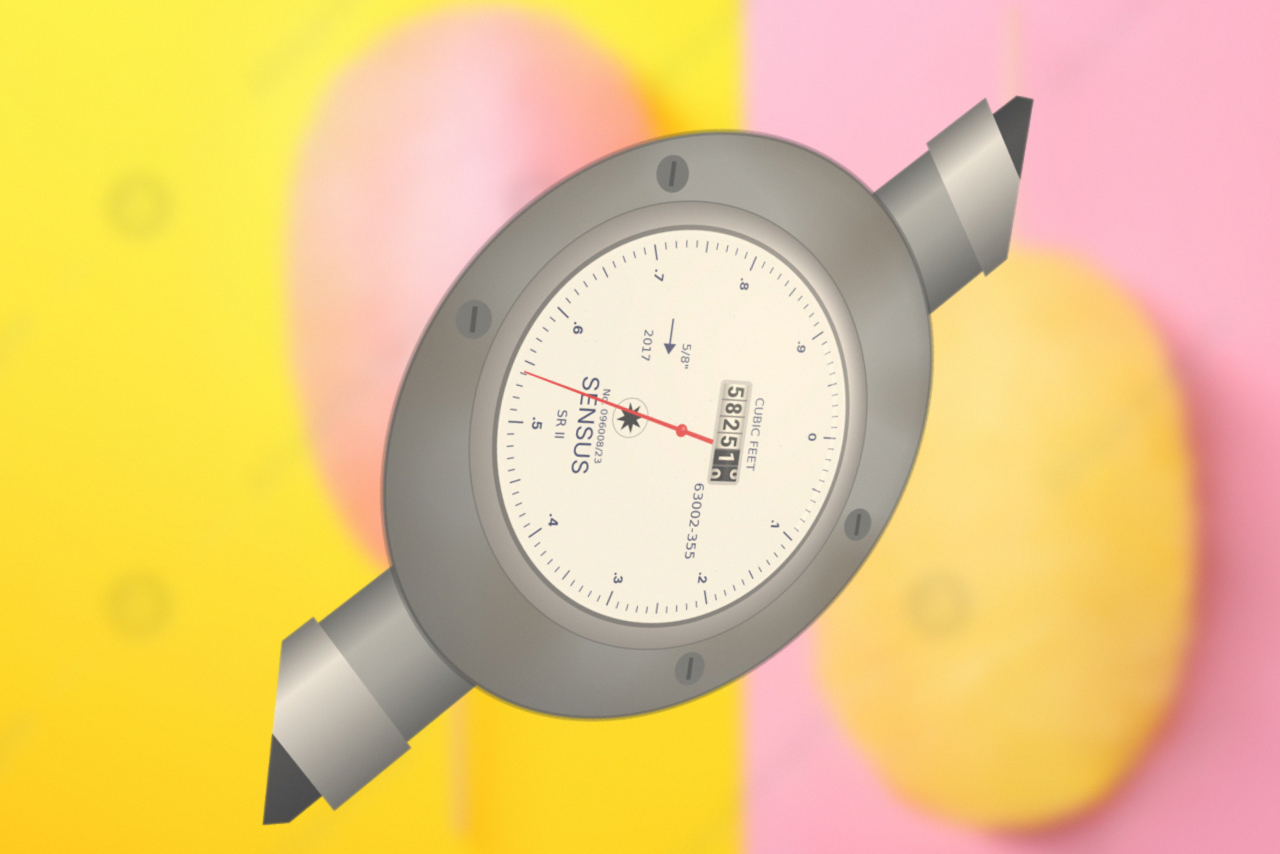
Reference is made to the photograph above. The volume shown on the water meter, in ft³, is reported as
582518.54 ft³
